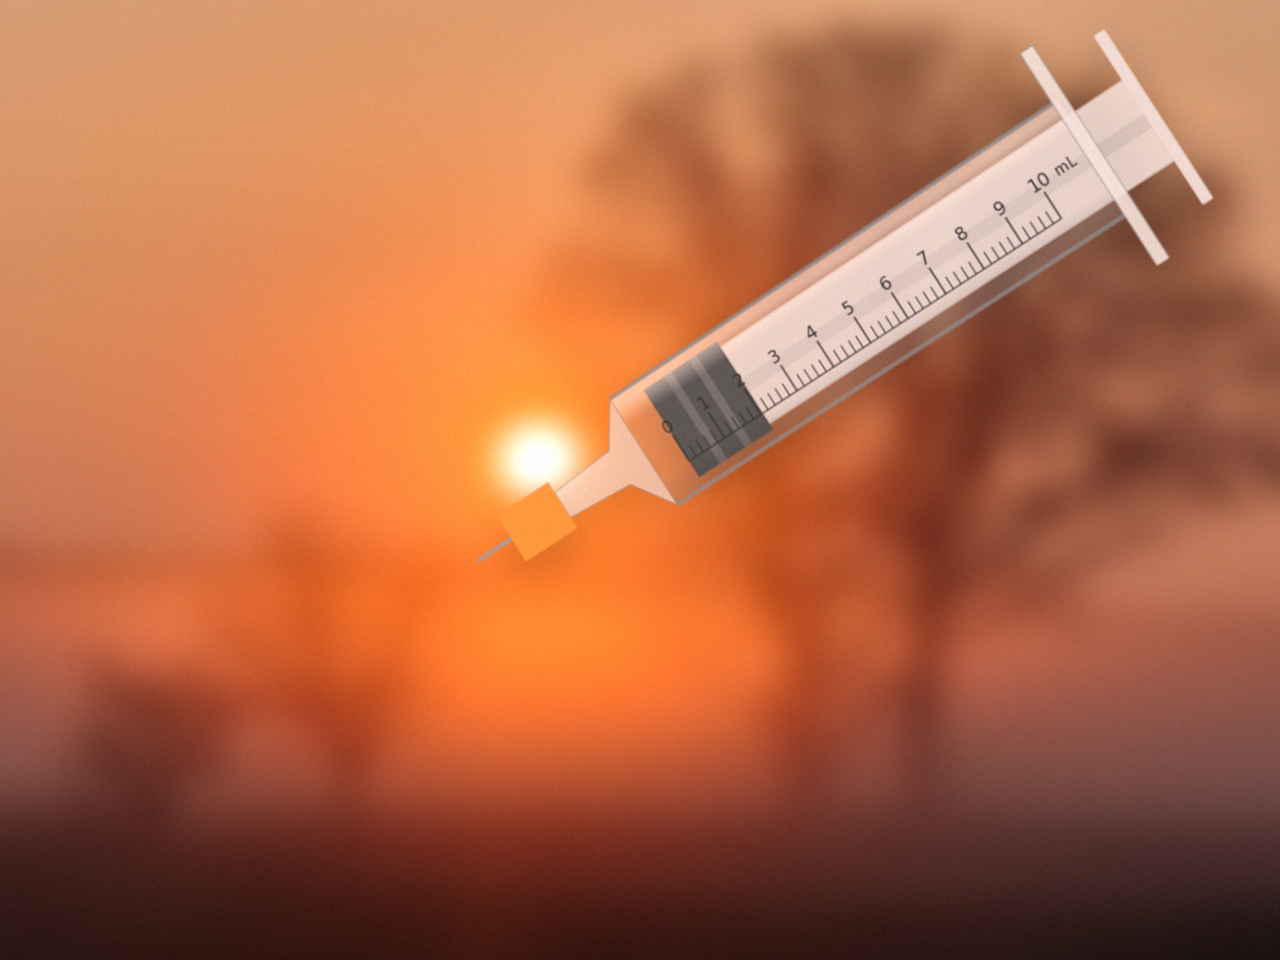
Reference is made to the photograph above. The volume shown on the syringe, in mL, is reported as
0 mL
